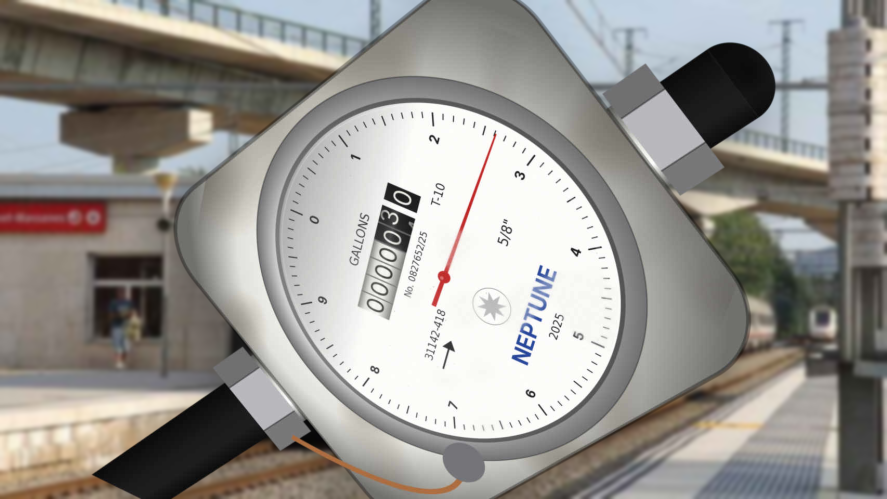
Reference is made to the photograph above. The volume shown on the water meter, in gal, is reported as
32.6 gal
